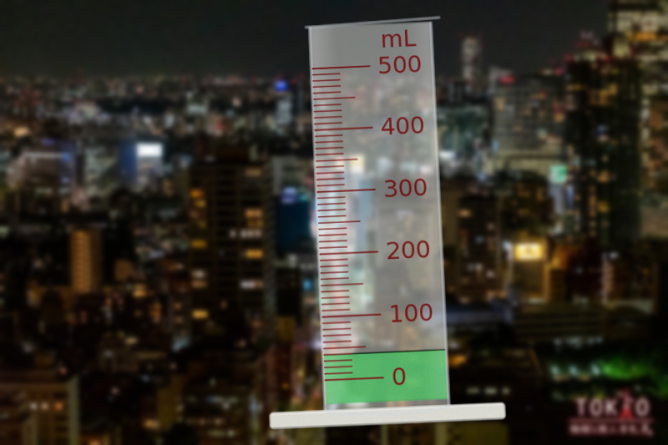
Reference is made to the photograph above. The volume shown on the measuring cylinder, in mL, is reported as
40 mL
